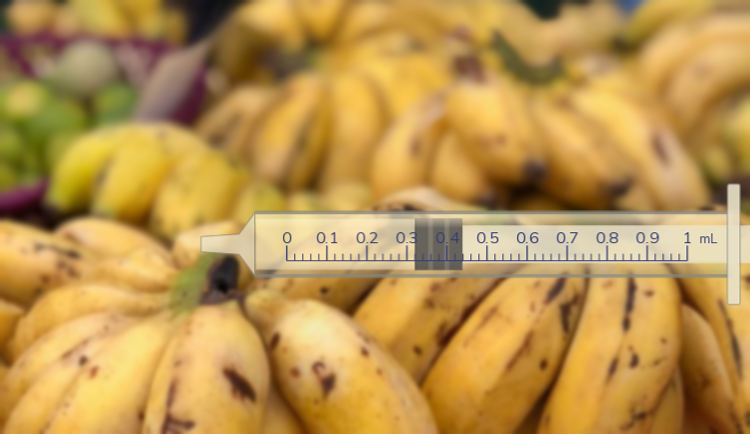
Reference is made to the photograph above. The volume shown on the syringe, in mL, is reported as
0.32 mL
